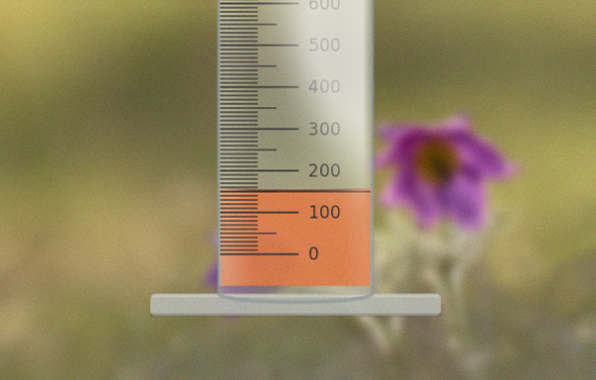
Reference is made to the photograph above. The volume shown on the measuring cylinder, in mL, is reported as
150 mL
